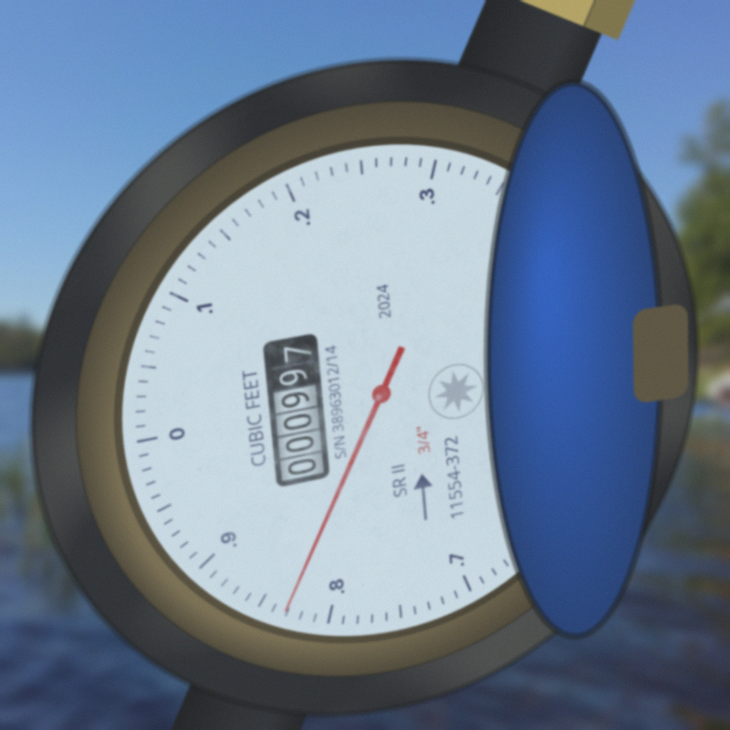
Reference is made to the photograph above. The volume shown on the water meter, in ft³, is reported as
996.83 ft³
